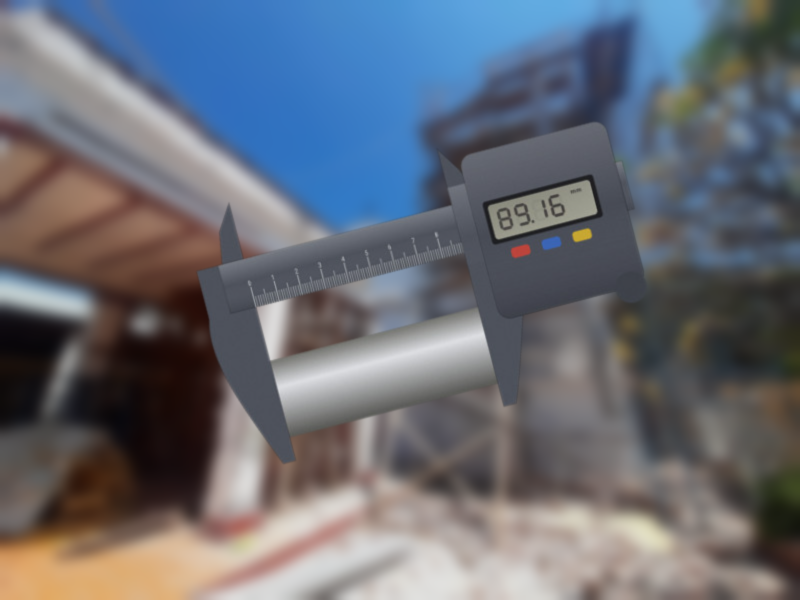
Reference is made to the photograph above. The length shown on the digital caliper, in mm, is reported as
89.16 mm
